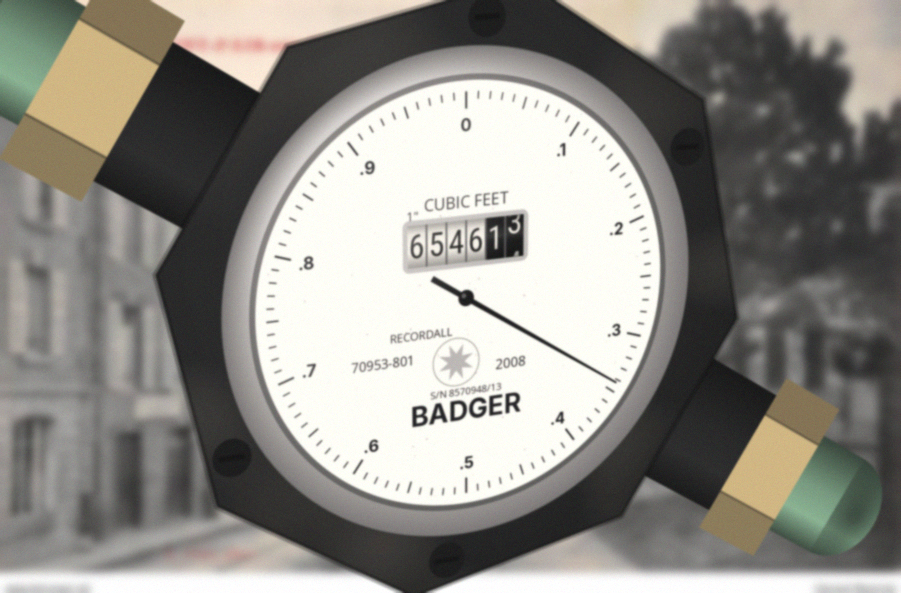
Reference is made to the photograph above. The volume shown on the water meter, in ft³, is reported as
654613.34 ft³
